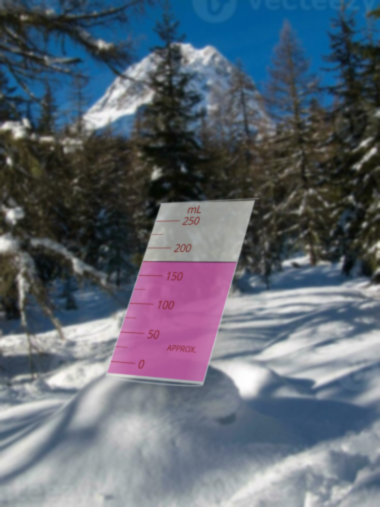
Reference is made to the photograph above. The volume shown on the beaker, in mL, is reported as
175 mL
